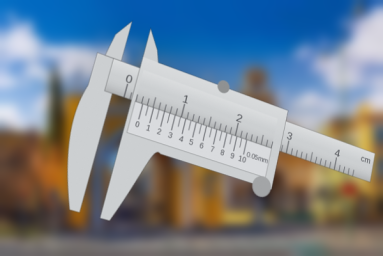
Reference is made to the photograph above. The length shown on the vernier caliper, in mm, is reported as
3.2 mm
